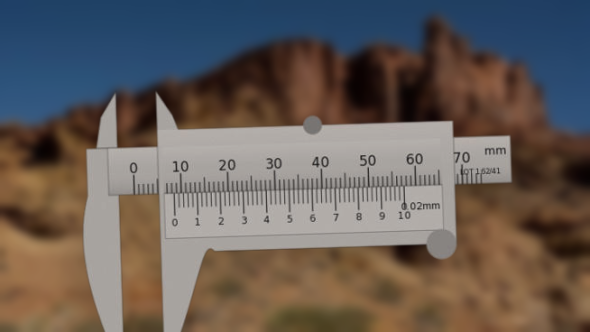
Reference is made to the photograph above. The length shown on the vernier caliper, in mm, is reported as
8.5 mm
